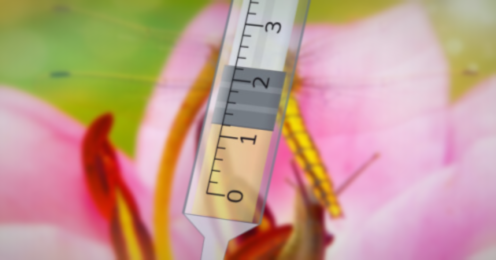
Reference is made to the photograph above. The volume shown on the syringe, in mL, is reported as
1.2 mL
